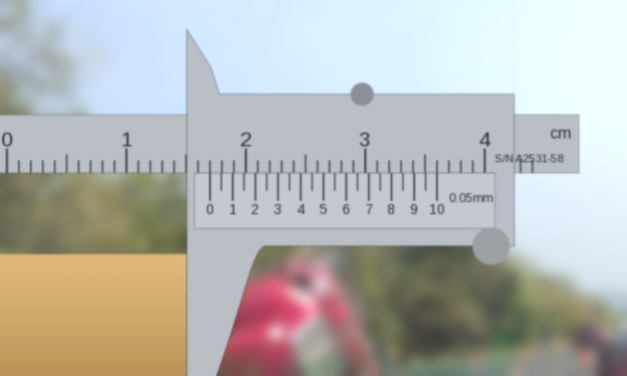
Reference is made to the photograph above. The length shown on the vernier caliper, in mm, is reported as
17.0 mm
